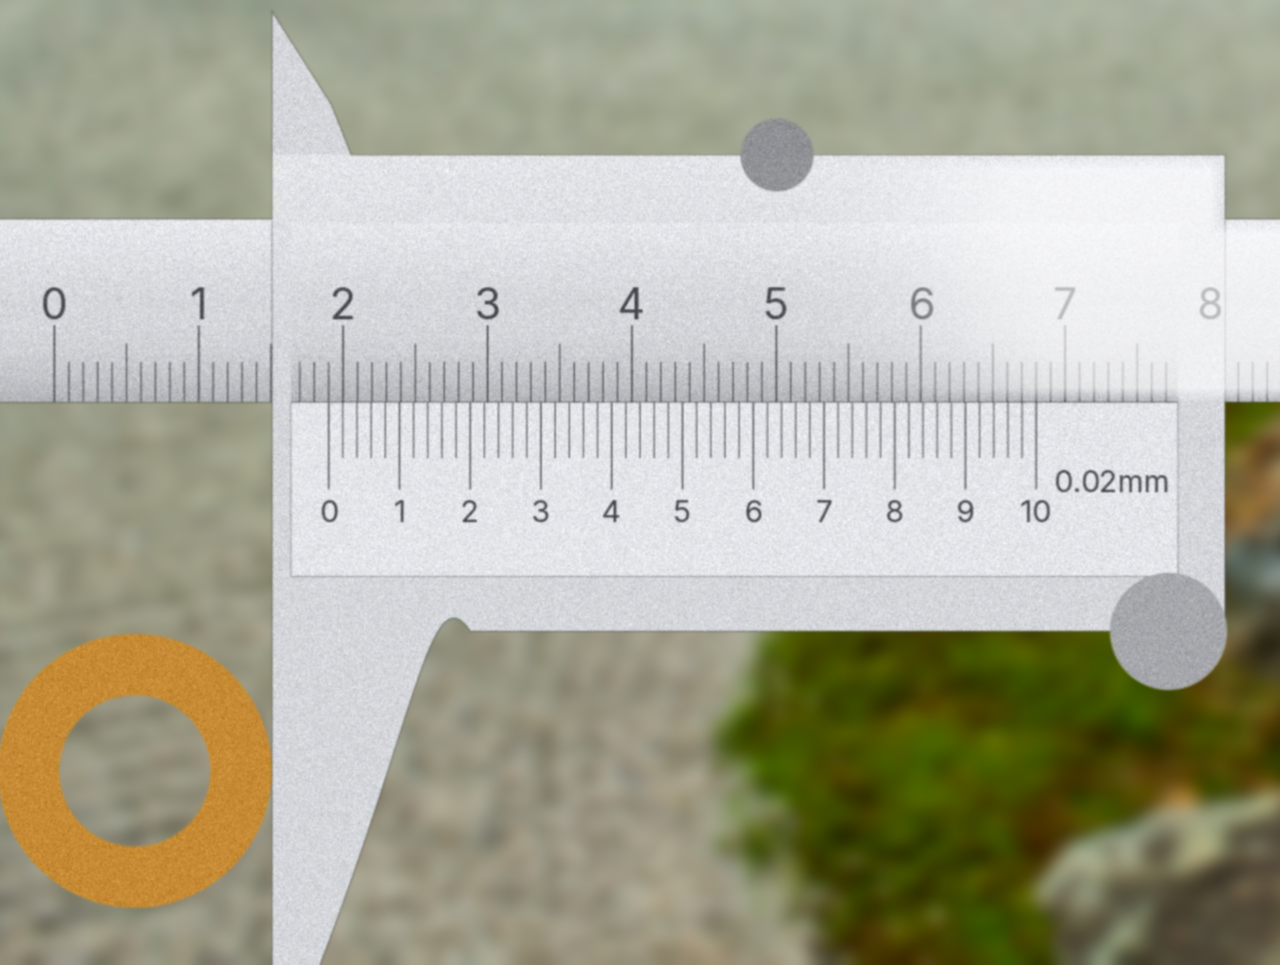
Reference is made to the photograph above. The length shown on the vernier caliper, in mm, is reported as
19.0 mm
